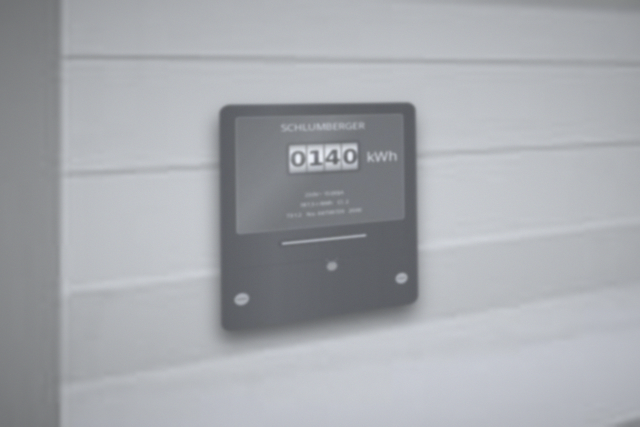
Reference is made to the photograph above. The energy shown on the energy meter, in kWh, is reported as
140 kWh
